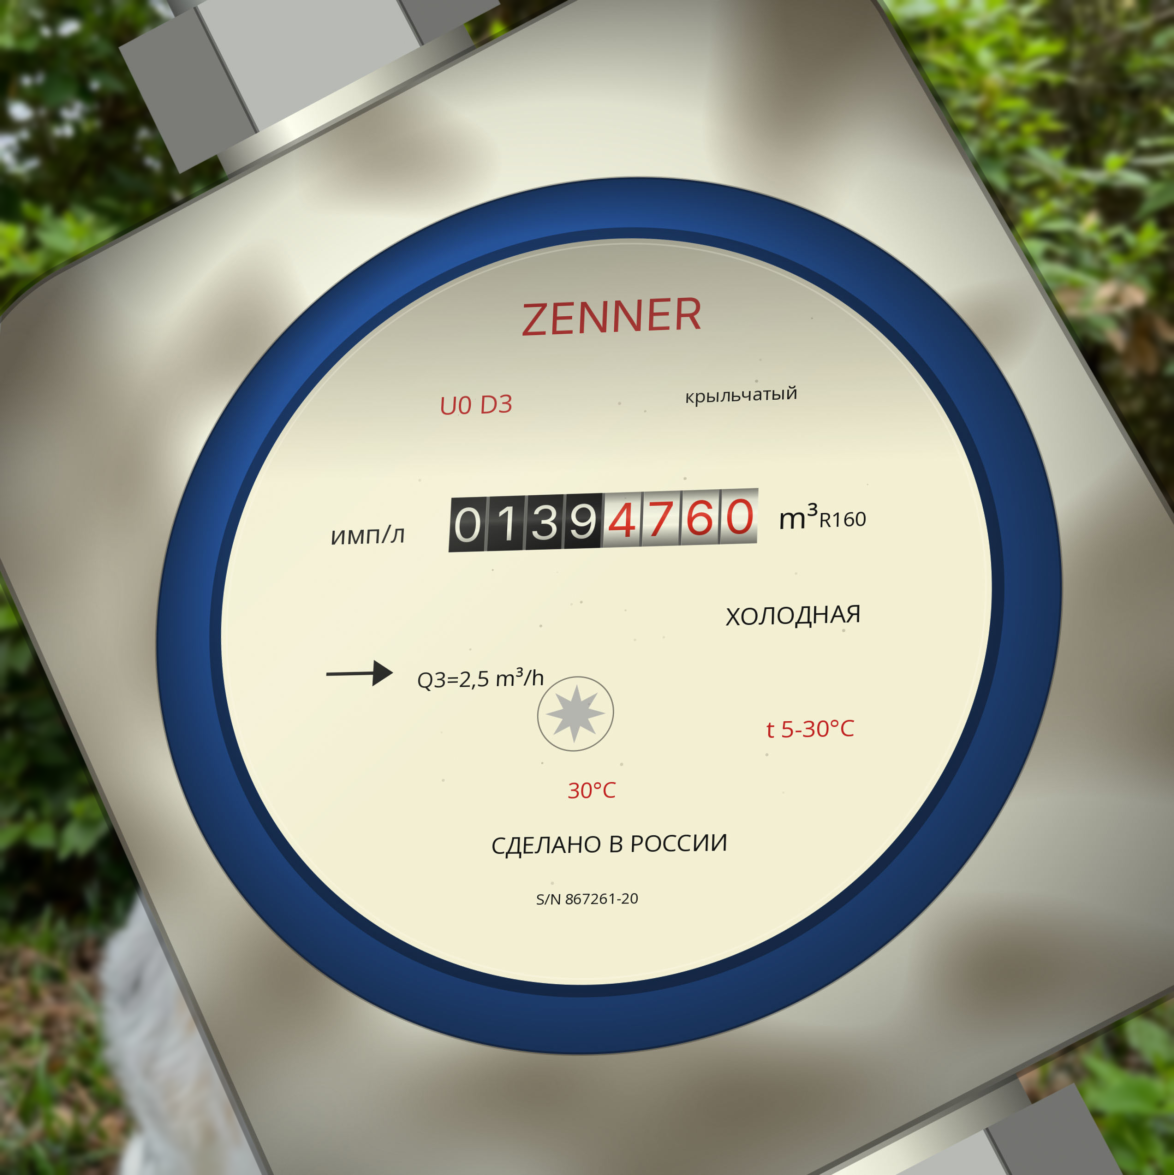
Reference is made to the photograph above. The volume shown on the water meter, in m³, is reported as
139.4760 m³
